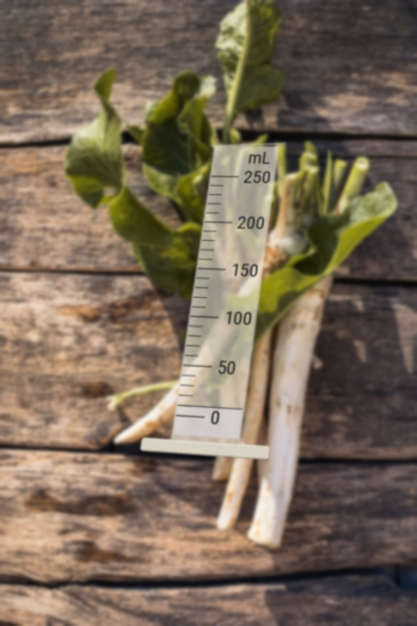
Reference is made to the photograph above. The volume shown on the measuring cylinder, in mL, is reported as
10 mL
